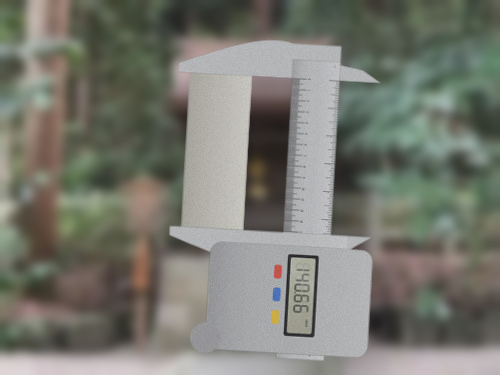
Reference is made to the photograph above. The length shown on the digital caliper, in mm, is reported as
140.66 mm
